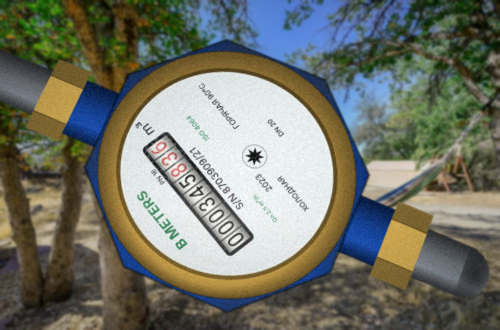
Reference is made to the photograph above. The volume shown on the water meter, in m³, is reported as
345.836 m³
